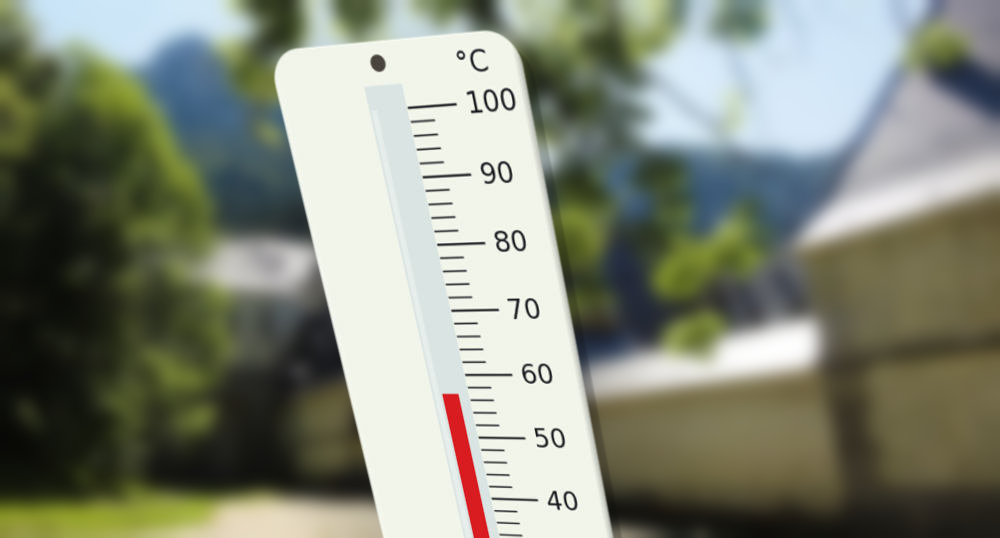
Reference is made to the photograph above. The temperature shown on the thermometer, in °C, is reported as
57 °C
